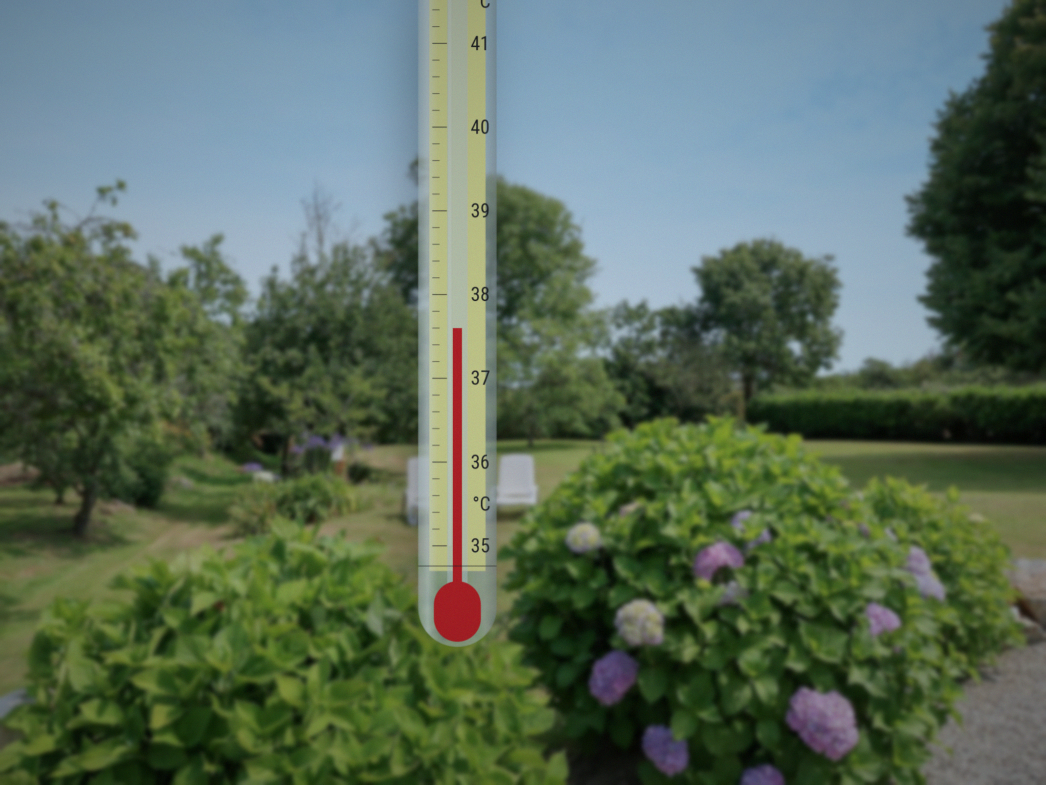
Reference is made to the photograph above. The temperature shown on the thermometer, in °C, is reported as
37.6 °C
